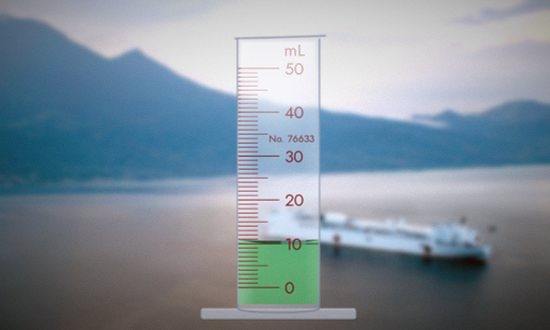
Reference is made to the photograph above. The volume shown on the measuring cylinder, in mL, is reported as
10 mL
